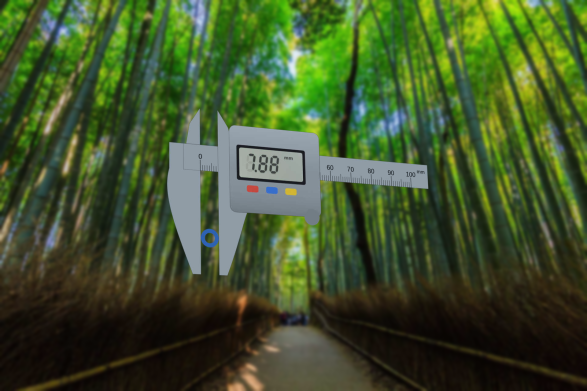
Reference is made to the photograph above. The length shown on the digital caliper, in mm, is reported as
7.88 mm
